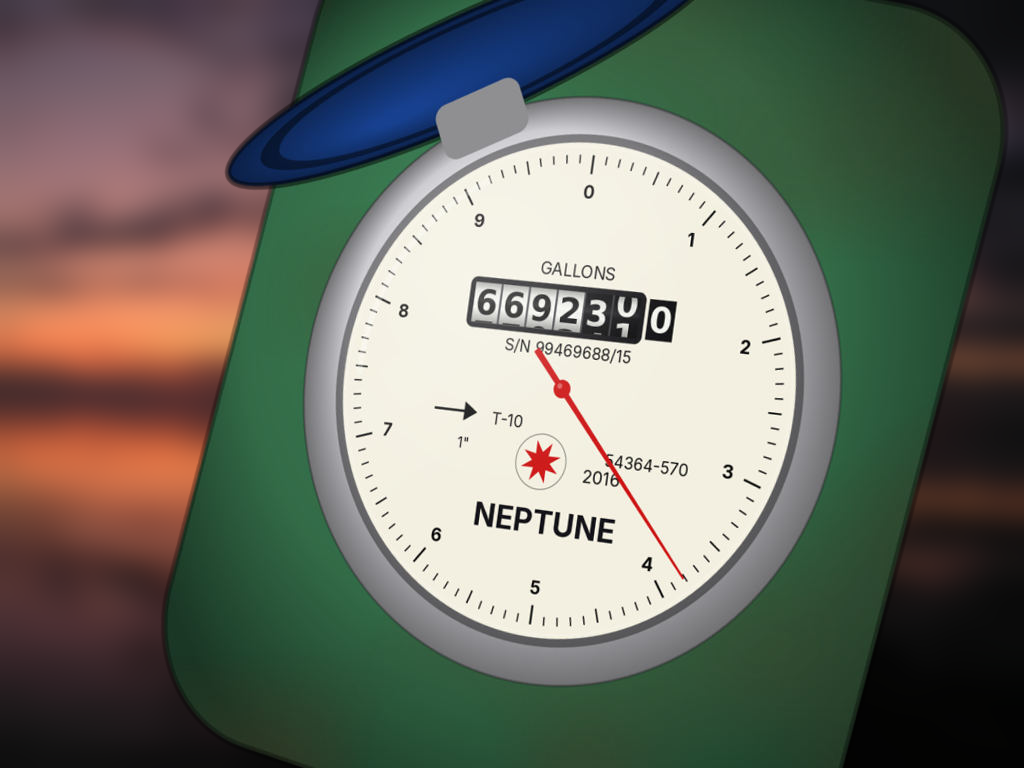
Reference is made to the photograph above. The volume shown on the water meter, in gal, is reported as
6692303.8 gal
